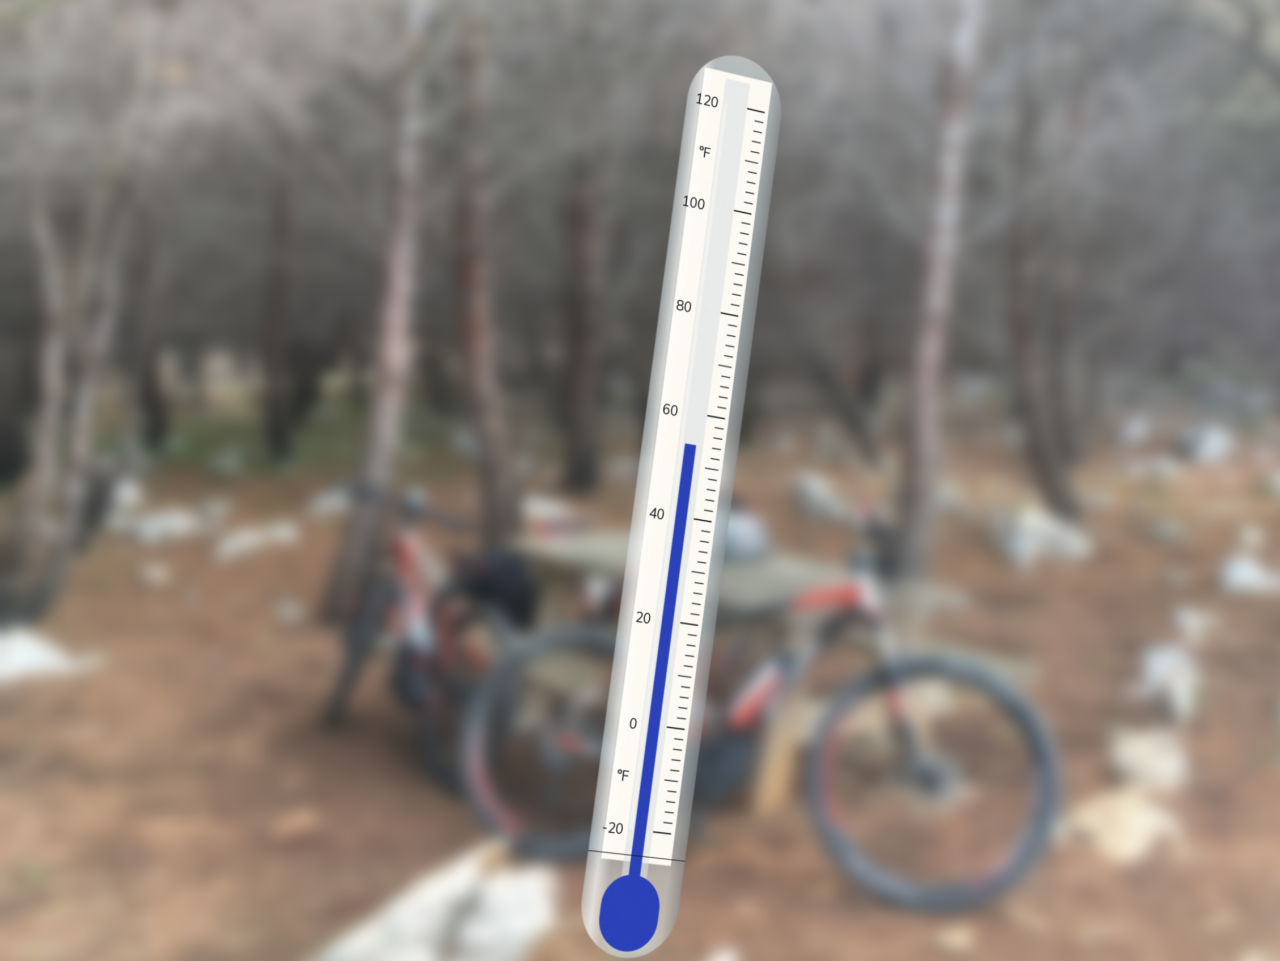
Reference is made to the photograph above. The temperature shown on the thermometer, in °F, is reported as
54 °F
